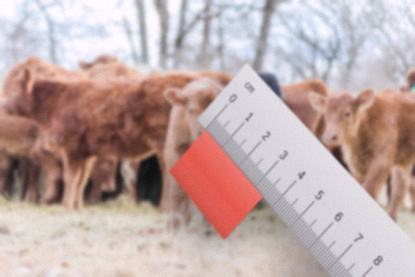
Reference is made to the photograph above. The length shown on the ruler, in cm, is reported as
3.5 cm
